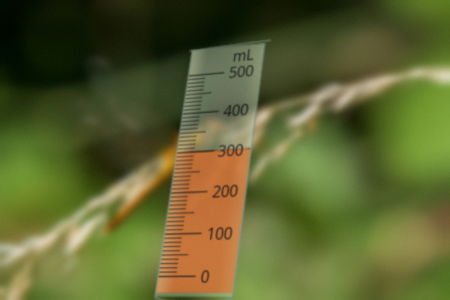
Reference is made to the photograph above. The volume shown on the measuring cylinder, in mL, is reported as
300 mL
